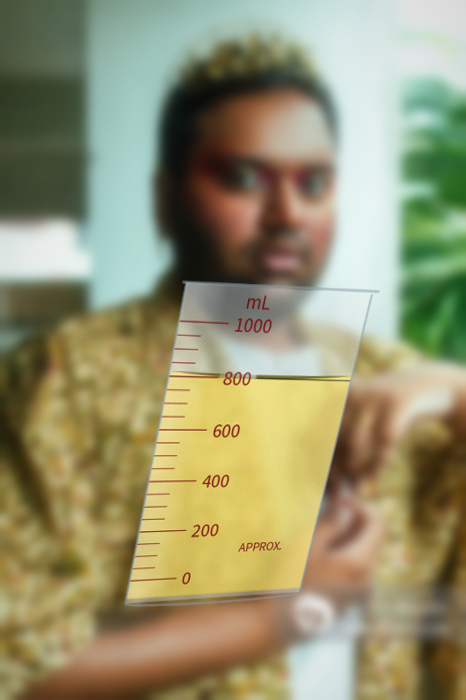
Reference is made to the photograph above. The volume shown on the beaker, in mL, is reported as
800 mL
